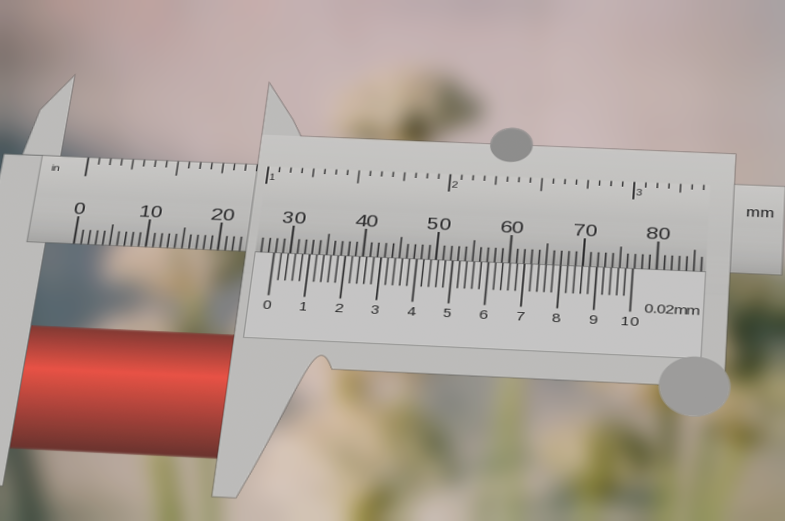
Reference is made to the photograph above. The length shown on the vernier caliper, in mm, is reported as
27.8 mm
